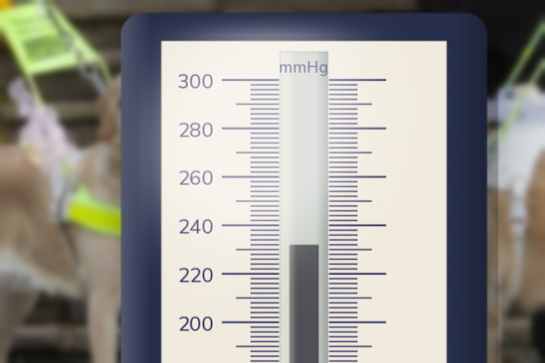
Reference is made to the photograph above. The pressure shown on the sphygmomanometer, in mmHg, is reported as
232 mmHg
